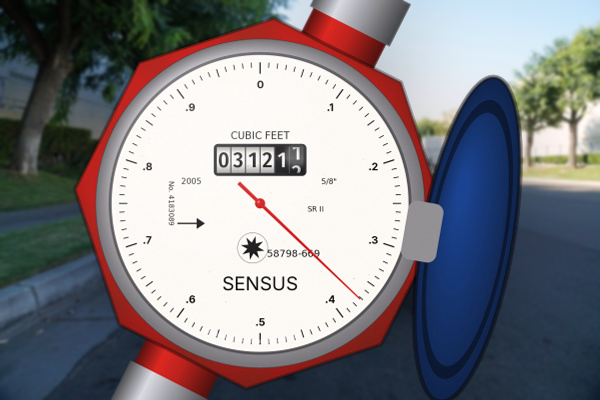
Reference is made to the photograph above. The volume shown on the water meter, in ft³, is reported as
31211.37 ft³
